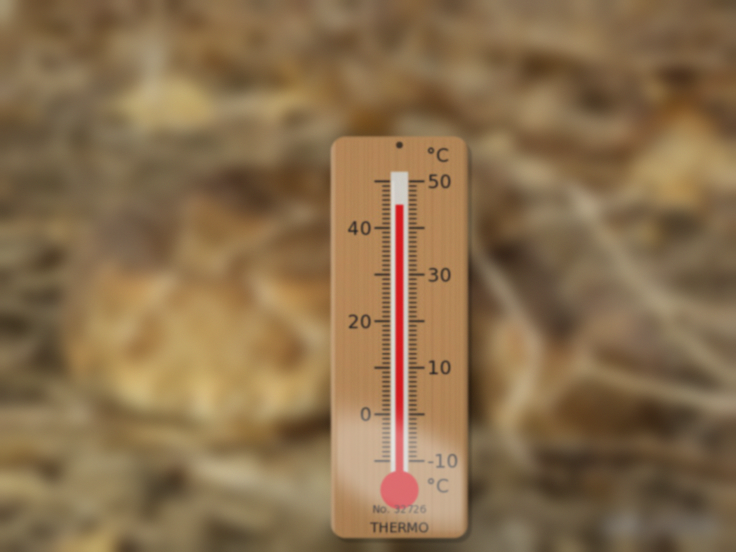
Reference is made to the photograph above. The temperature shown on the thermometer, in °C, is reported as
45 °C
